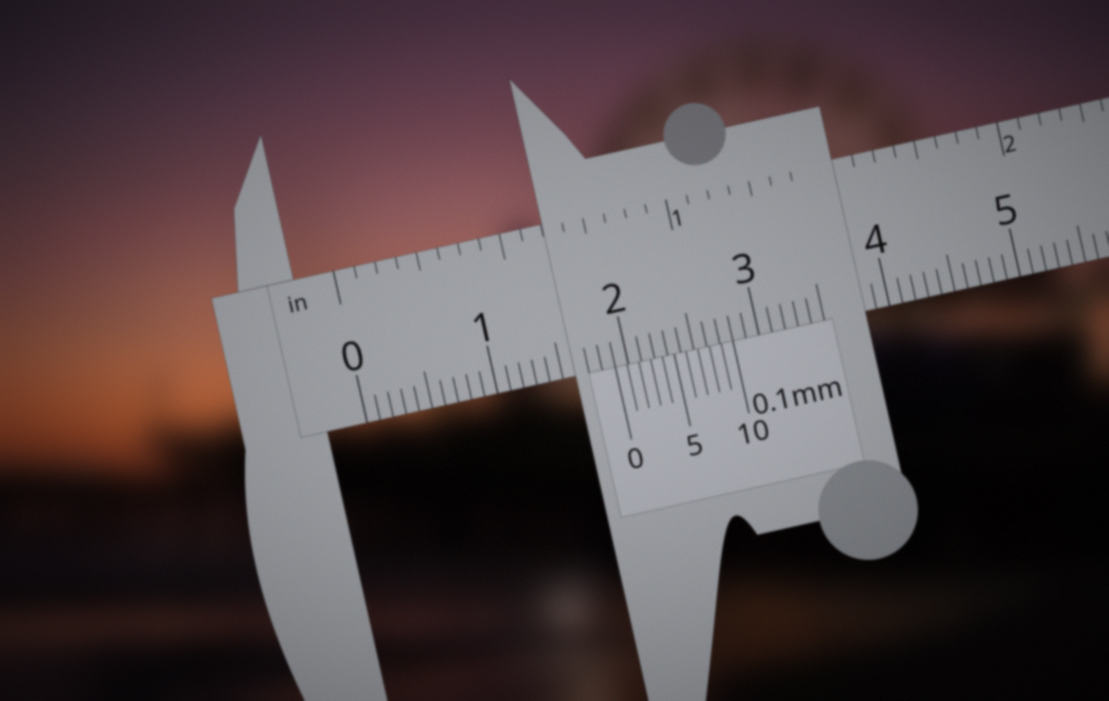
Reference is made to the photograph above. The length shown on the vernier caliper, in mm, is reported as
19.0 mm
